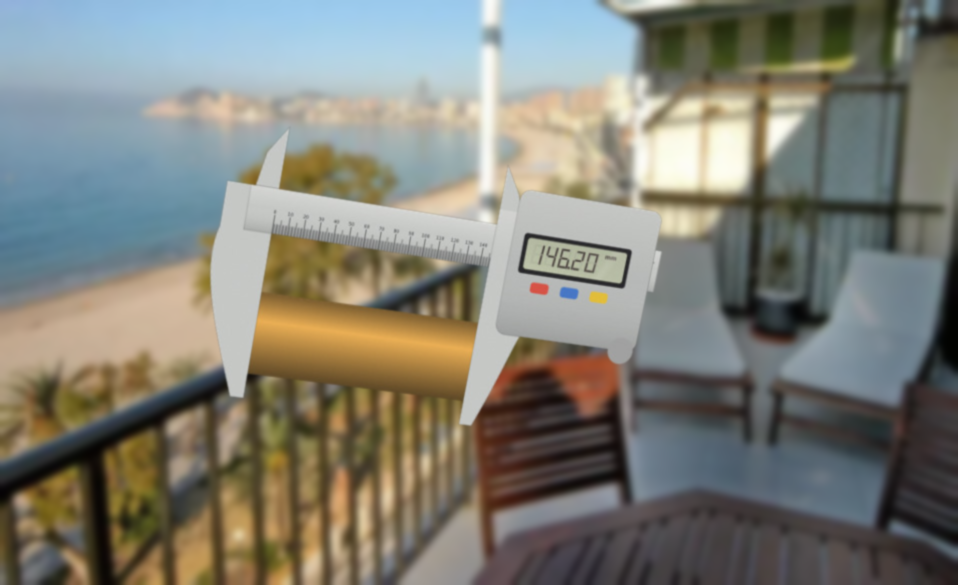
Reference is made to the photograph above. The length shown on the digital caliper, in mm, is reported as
146.20 mm
